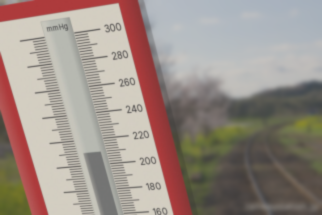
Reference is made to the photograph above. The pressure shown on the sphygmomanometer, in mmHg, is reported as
210 mmHg
